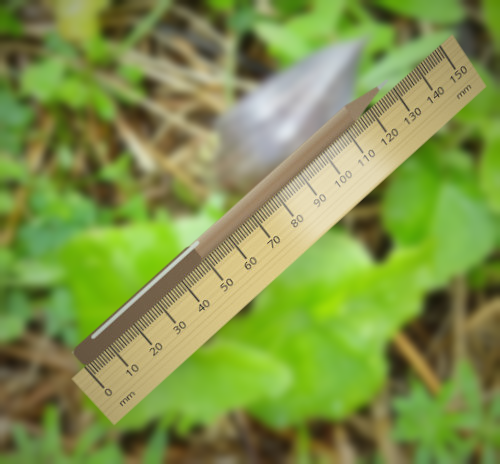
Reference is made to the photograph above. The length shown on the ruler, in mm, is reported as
130 mm
